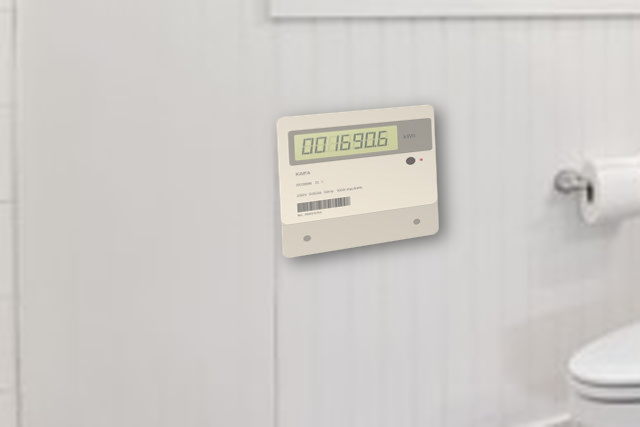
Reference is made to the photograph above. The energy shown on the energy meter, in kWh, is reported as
1690.6 kWh
